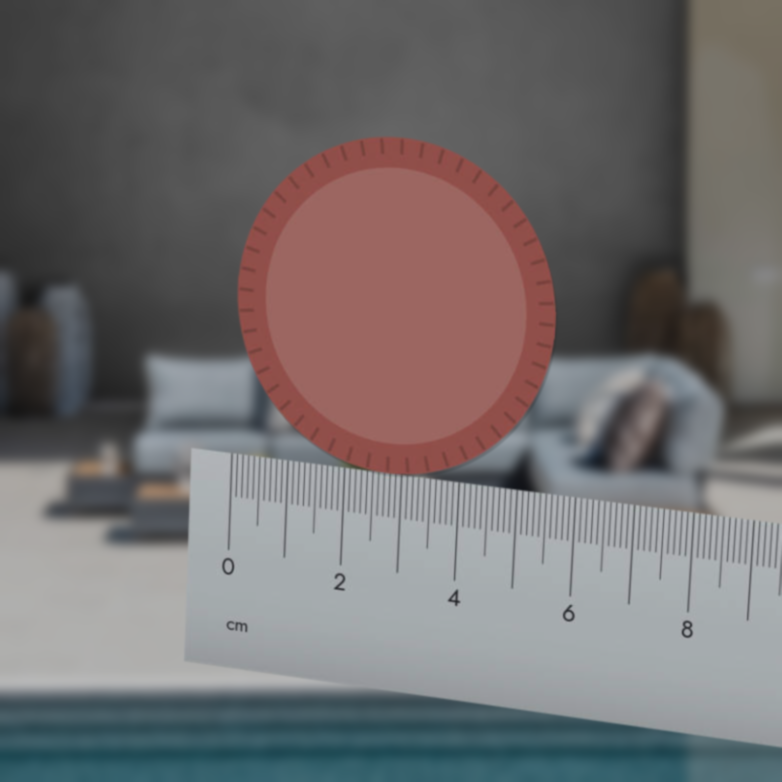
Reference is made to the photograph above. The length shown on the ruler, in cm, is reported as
5.5 cm
